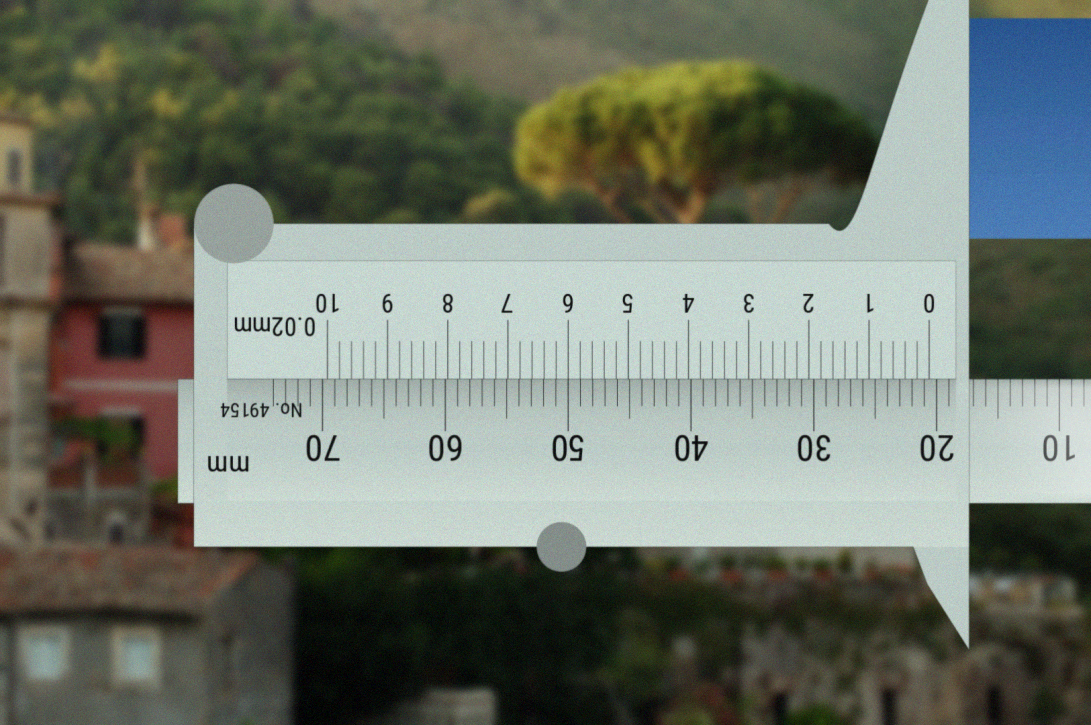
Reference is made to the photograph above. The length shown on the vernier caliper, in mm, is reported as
20.6 mm
